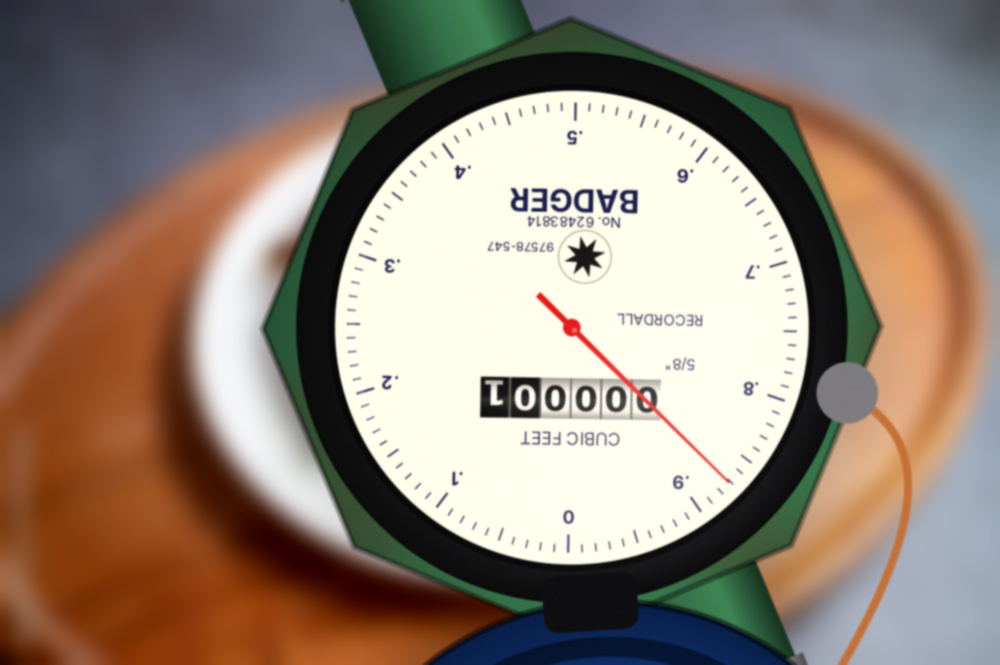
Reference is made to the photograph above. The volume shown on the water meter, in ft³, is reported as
0.87 ft³
